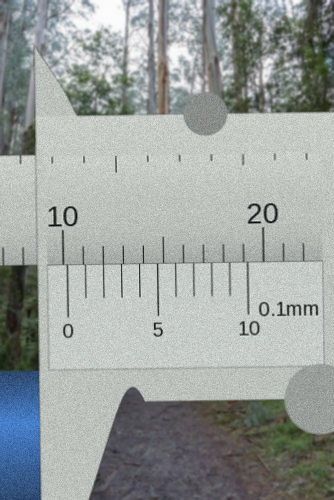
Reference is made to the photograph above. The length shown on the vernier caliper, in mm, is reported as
10.2 mm
